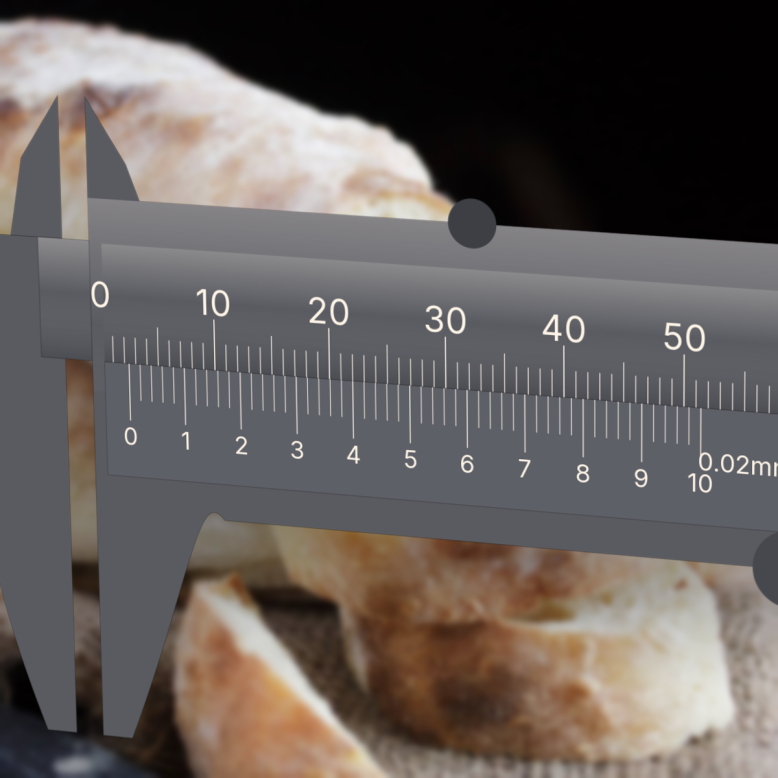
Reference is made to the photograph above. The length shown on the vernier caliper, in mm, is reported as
2.4 mm
